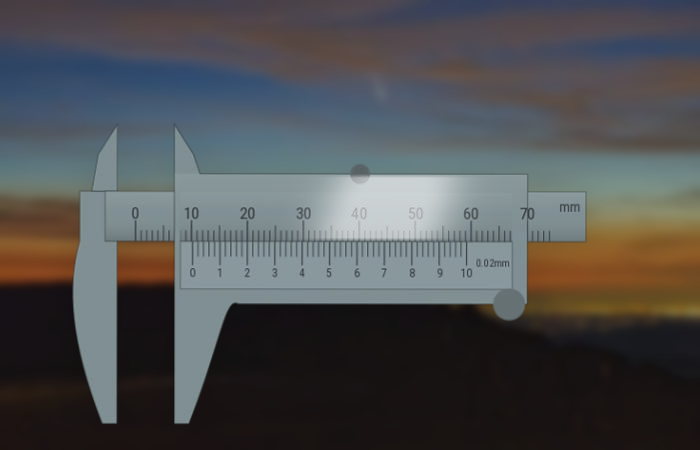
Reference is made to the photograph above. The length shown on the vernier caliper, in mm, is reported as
10.2 mm
